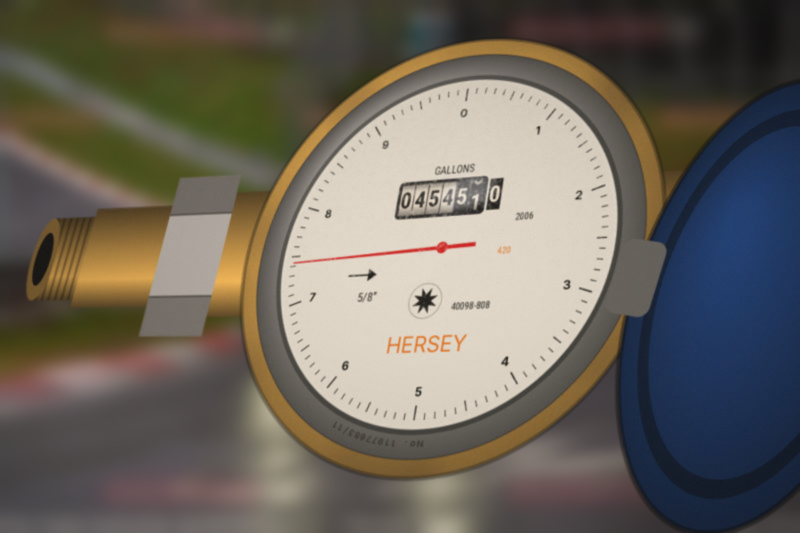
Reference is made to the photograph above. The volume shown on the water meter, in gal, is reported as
454507.4 gal
